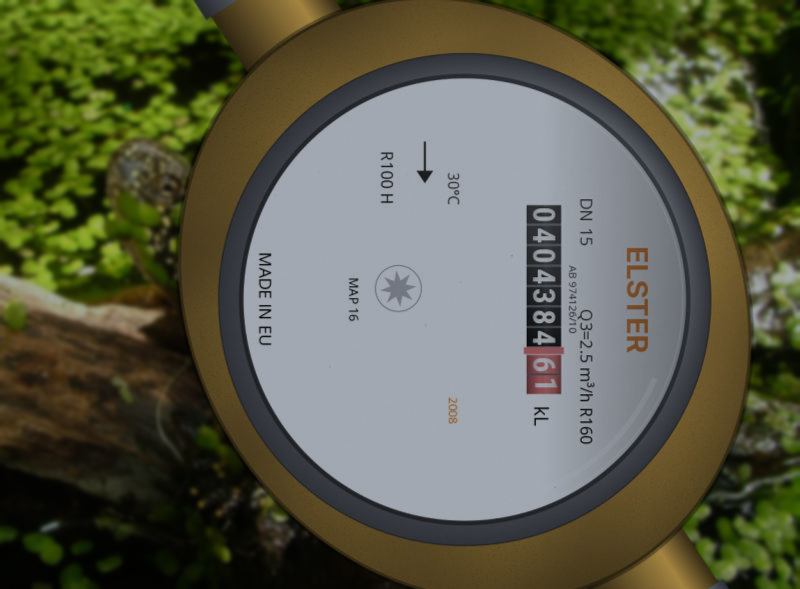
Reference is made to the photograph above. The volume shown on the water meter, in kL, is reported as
404384.61 kL
